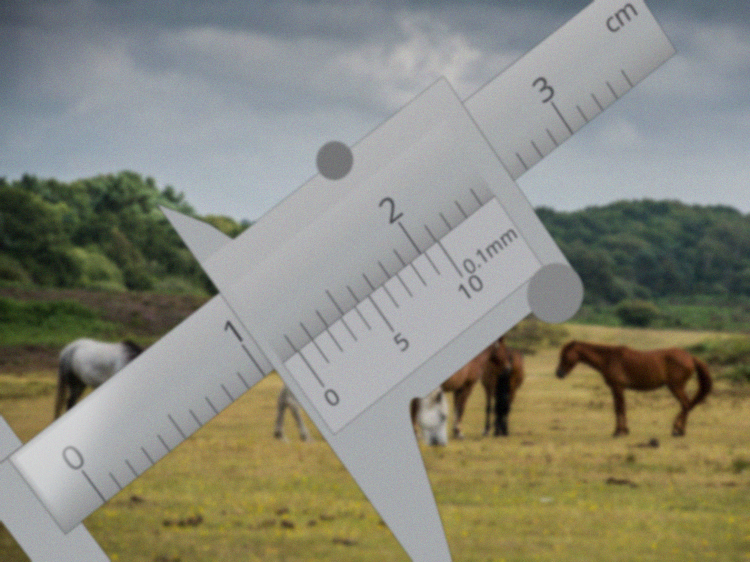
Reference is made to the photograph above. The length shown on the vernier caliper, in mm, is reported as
12.1 mm
